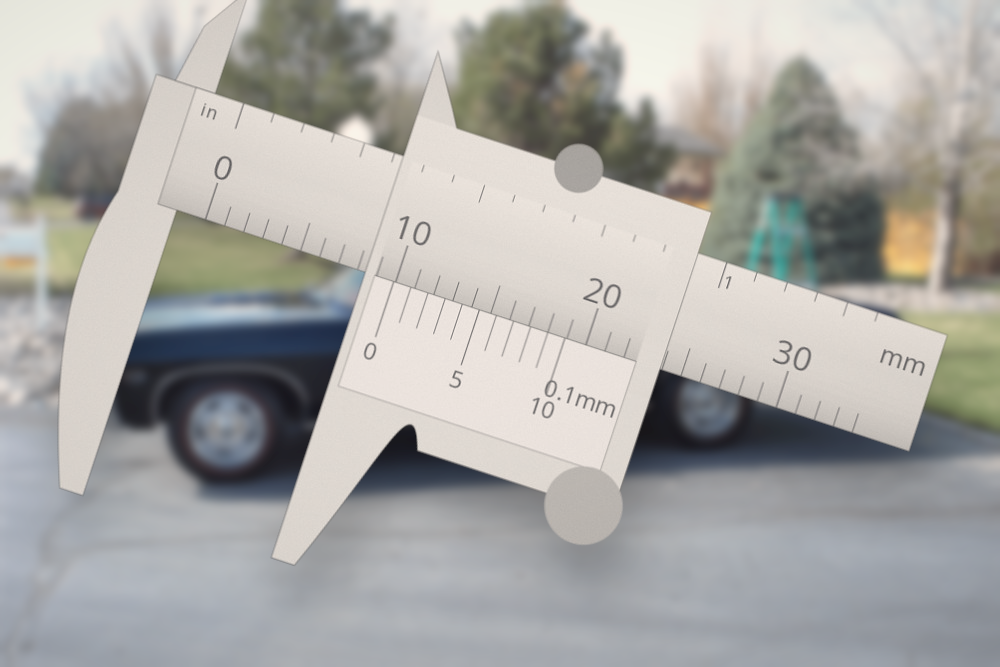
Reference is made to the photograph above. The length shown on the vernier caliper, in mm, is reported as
9.9 mm
